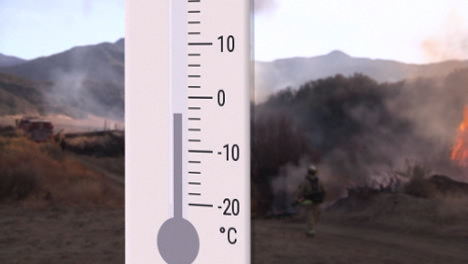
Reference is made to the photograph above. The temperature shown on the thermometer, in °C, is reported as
-3 °C
